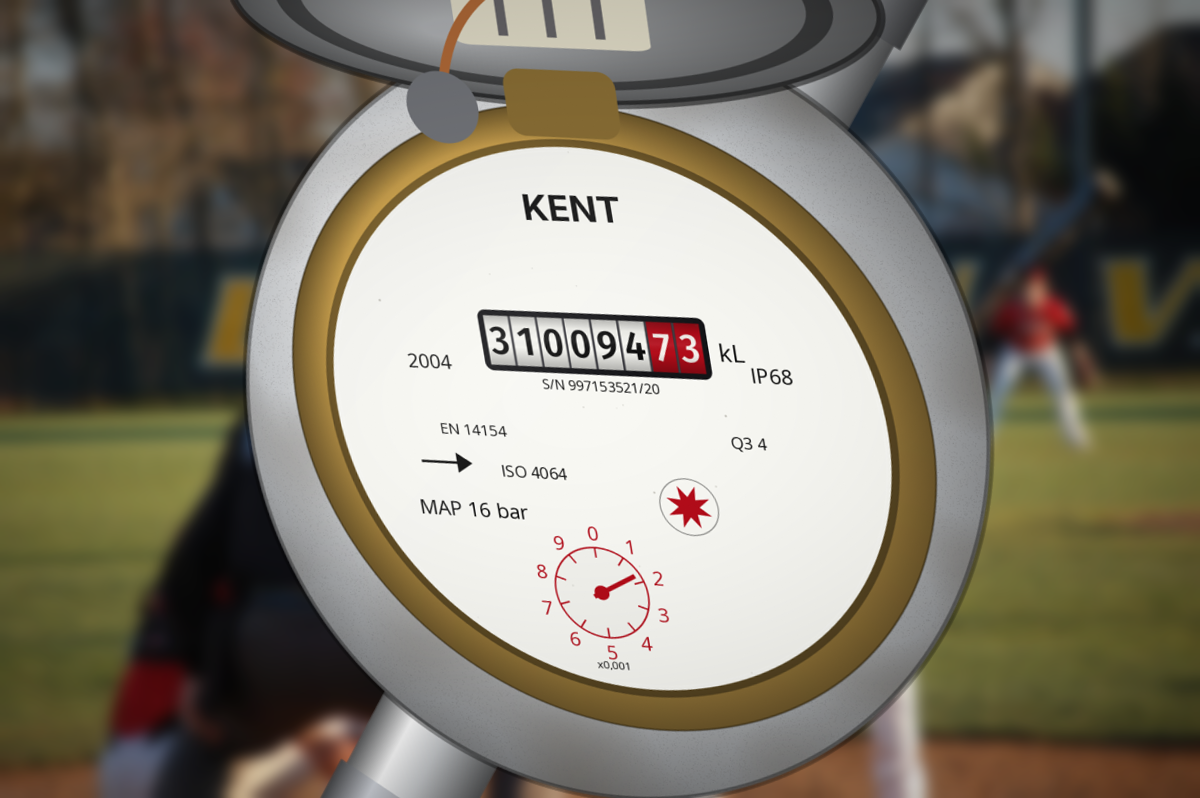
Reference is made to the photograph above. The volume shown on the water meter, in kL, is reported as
310094.731 kL
